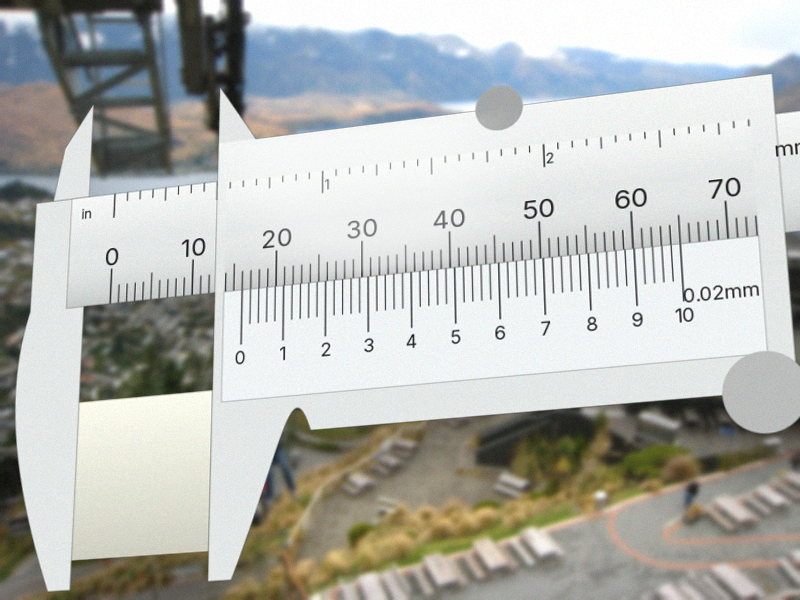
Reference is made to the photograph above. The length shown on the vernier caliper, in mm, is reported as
16.0 mm
